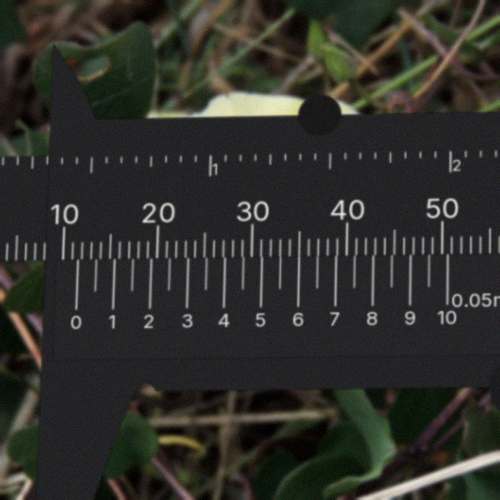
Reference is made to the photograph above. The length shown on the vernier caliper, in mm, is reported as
11.6 mm
